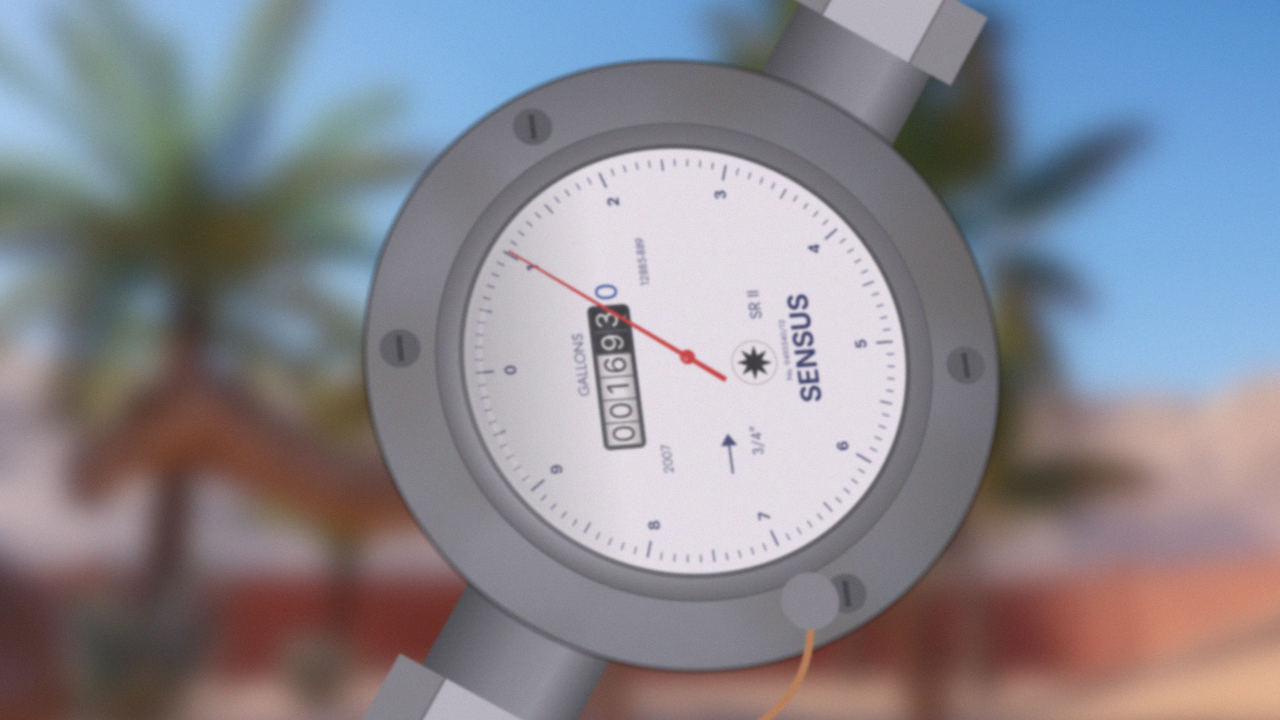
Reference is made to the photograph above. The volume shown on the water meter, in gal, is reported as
16931.0 gal
